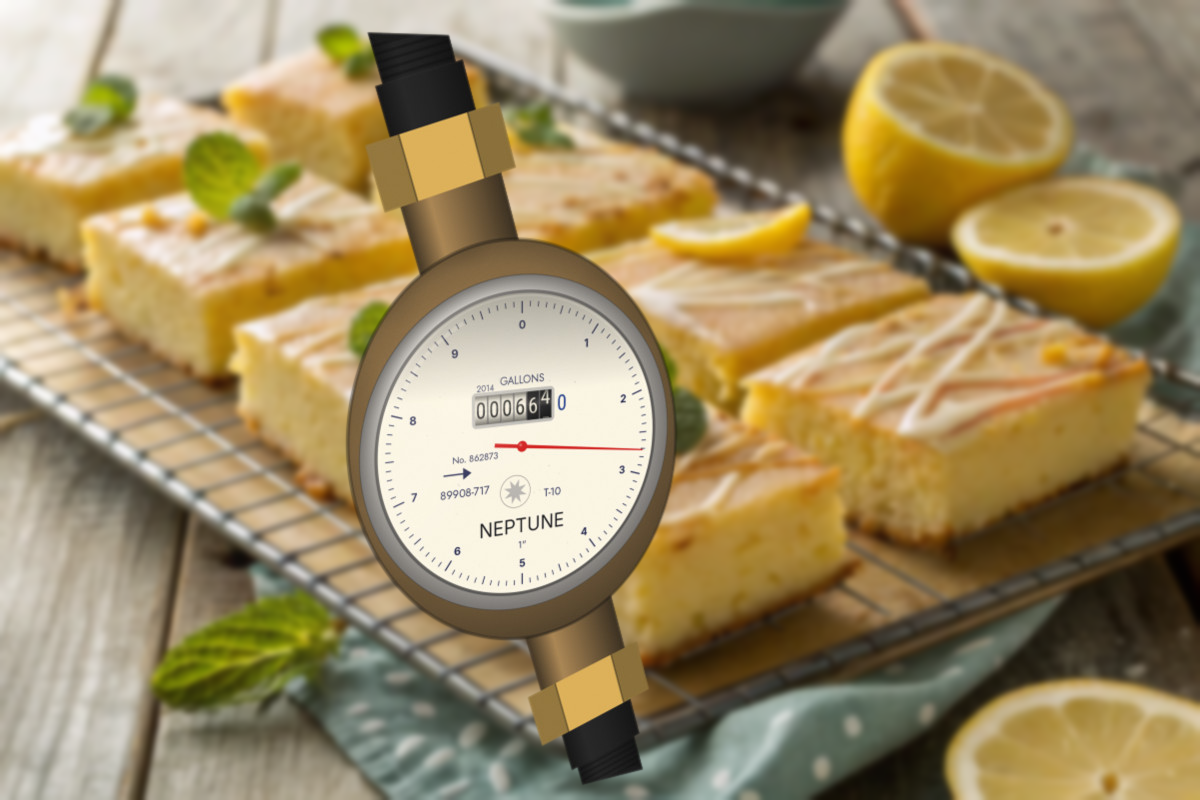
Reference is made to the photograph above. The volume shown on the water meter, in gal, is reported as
6642.7 gal
